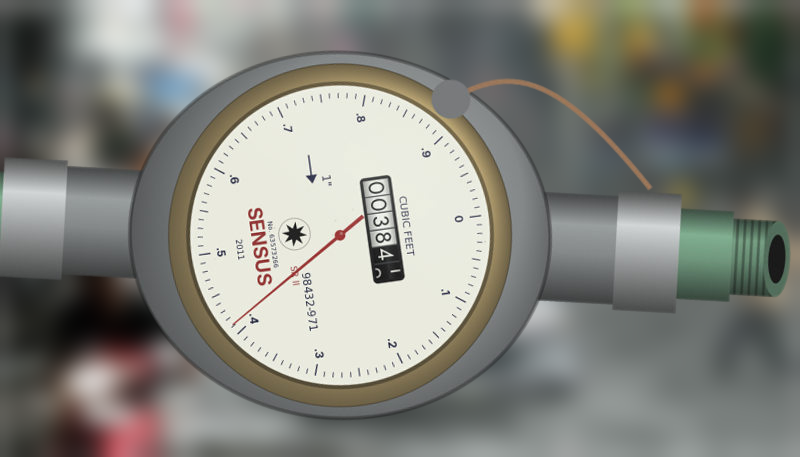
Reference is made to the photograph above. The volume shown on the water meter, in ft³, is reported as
3841.41 ft³
